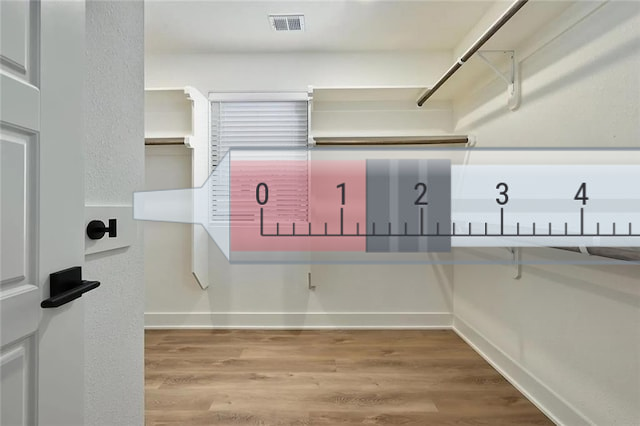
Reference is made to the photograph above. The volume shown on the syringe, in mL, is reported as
1.3 mL
